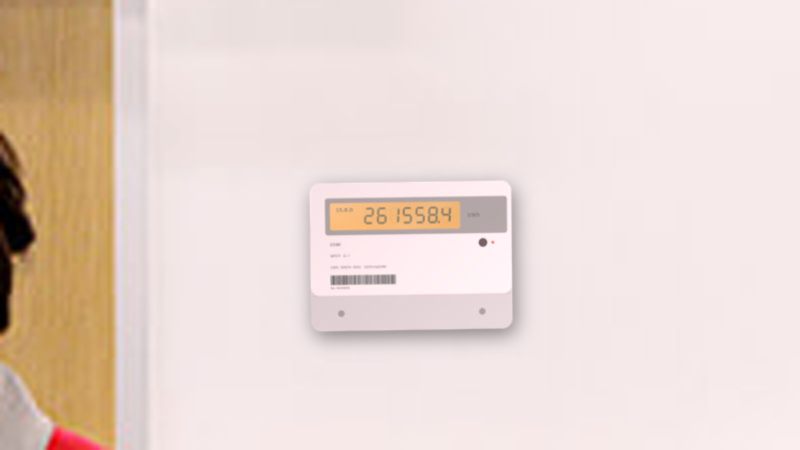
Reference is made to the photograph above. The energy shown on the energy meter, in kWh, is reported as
261558.4 kWh
